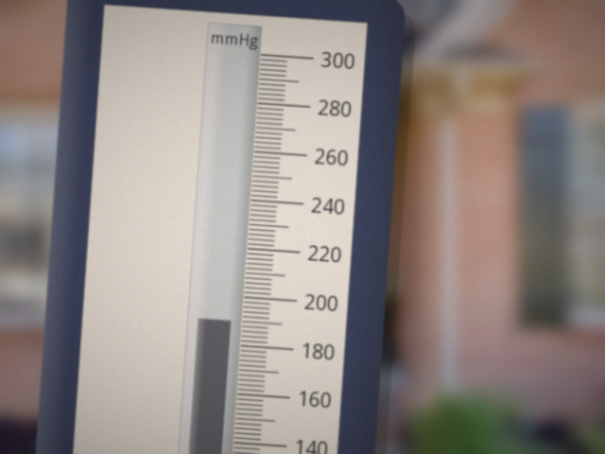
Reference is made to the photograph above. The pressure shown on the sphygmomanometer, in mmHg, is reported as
190 mmHg
